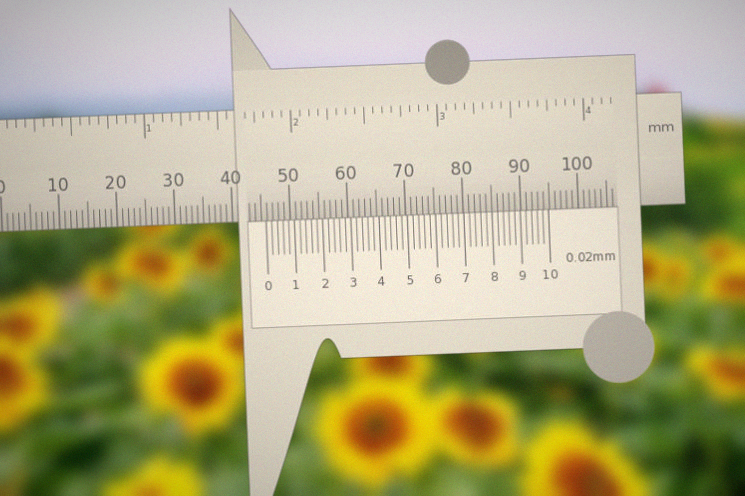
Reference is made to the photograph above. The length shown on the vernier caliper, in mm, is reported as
45.8 mm
